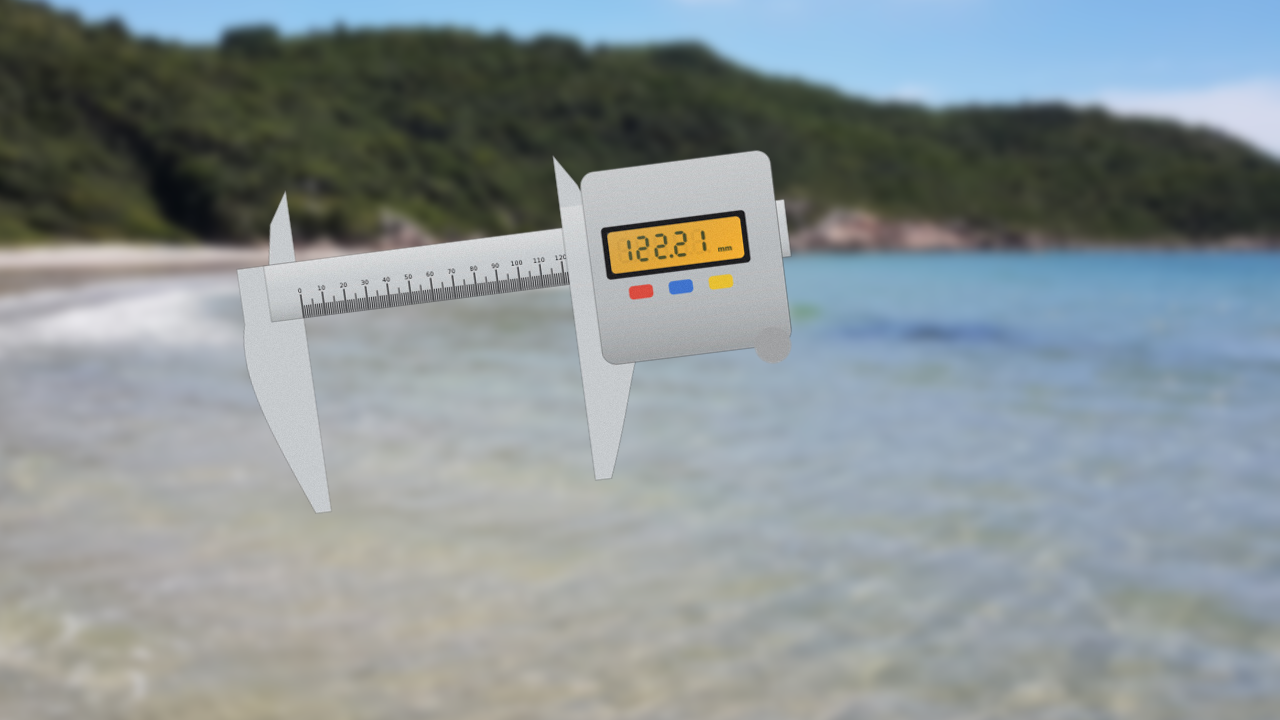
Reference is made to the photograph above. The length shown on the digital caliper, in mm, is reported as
122.21 mm
